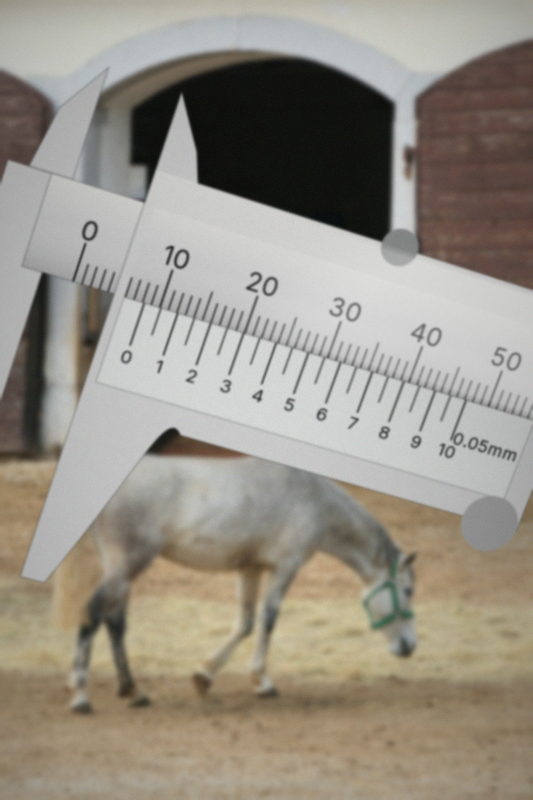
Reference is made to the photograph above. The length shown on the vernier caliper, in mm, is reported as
8.2 mm
